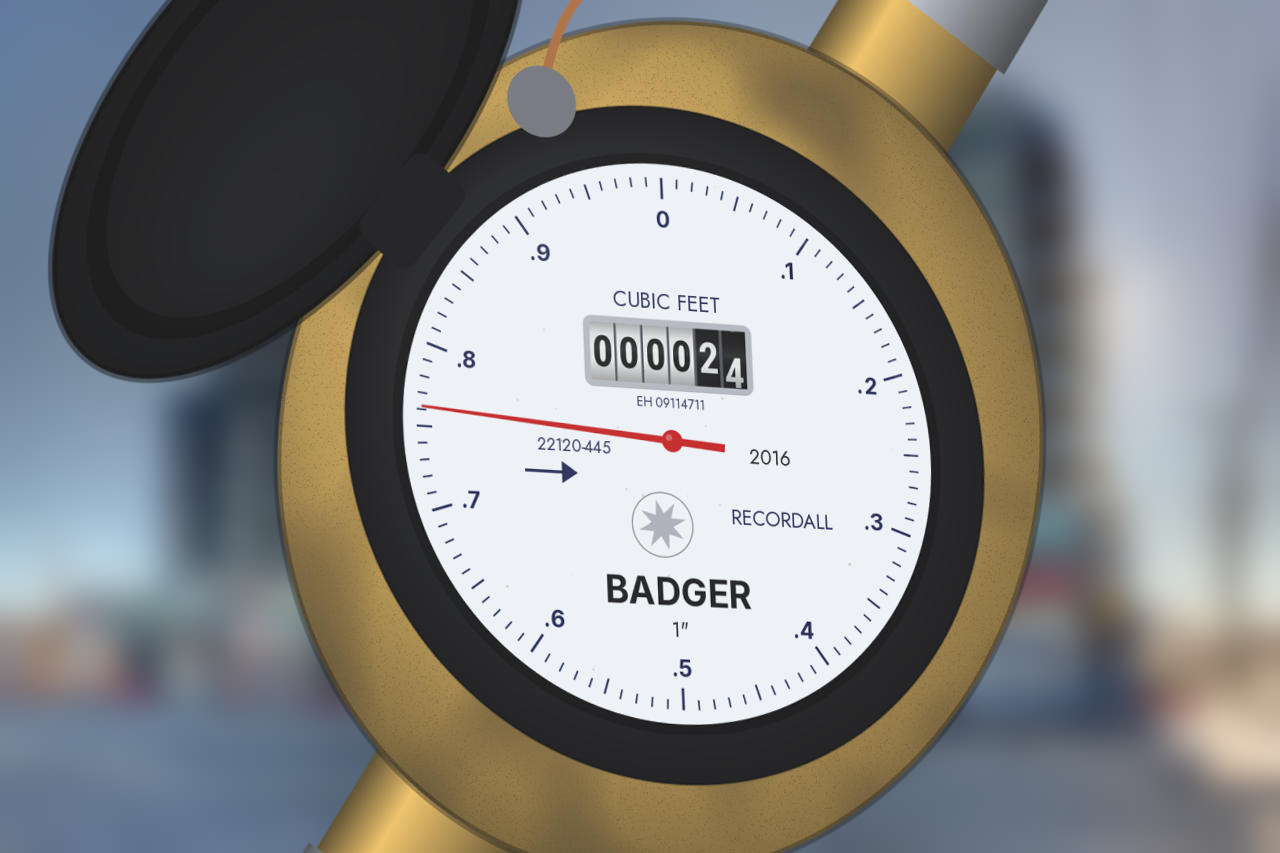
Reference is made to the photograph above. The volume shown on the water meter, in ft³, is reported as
23.76 ft³
